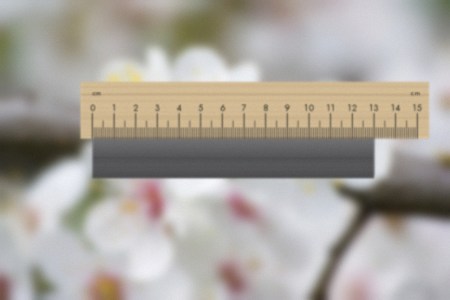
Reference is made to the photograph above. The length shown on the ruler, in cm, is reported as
13 cm
